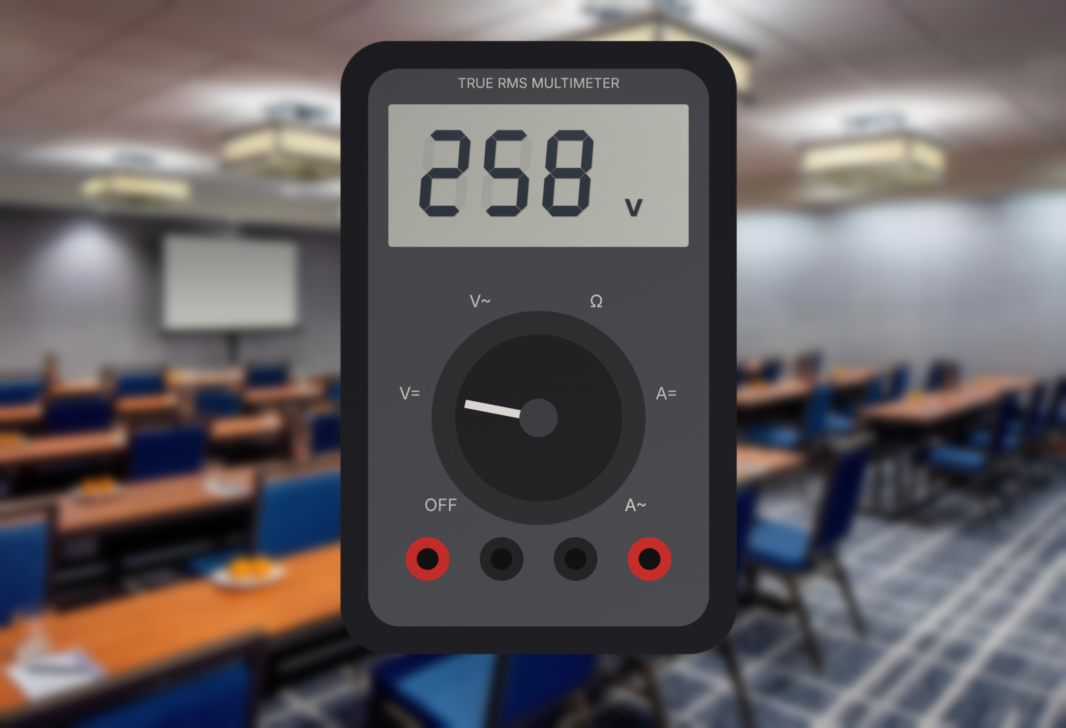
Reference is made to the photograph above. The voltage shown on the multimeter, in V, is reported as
258 V
